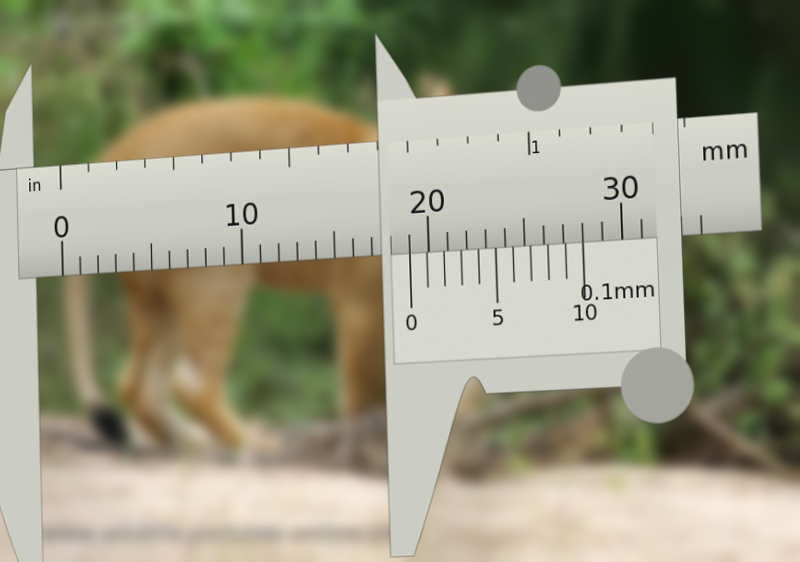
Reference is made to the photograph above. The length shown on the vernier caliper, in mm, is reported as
19.0 mm
